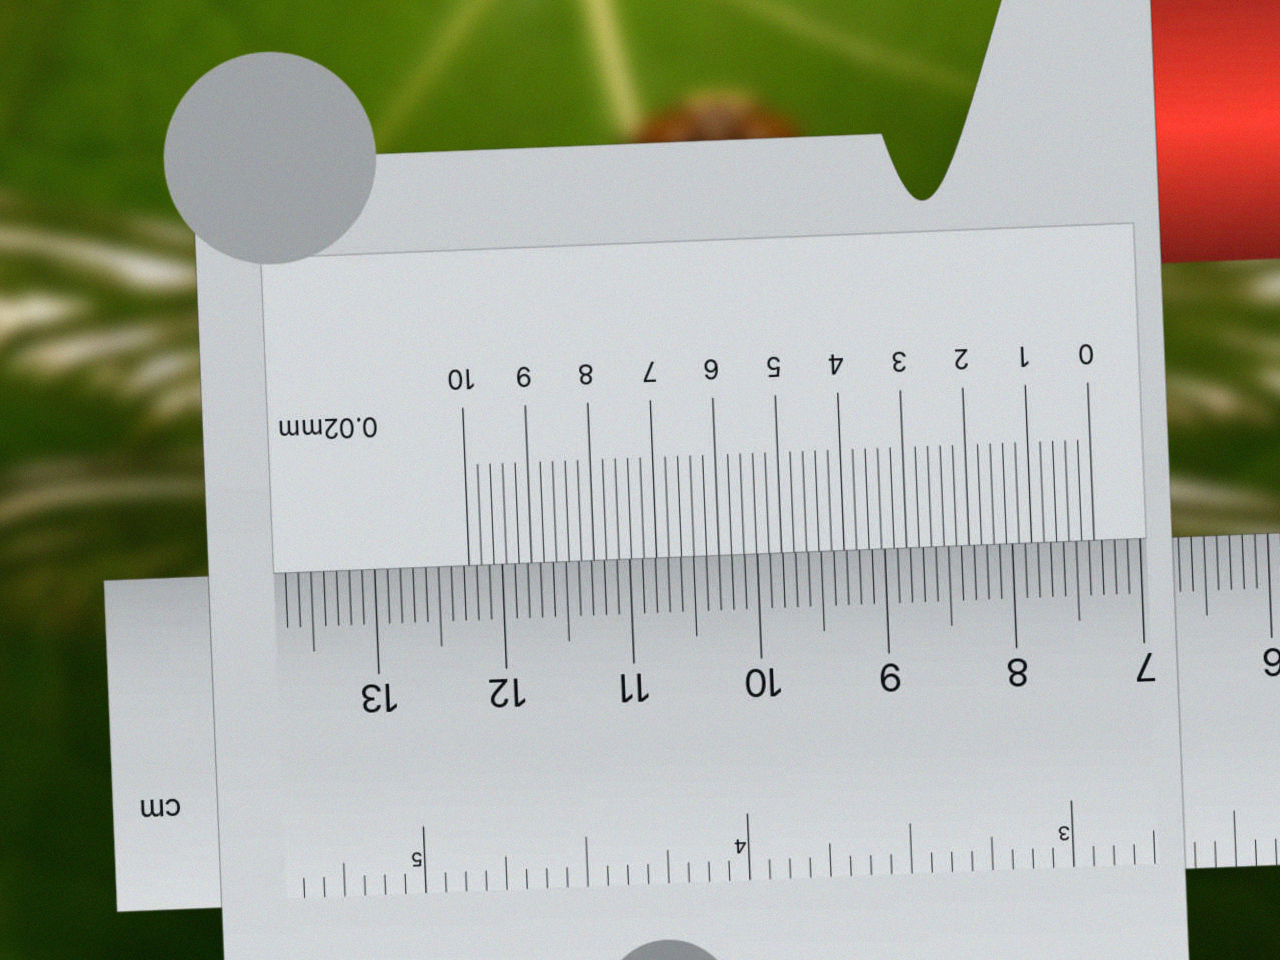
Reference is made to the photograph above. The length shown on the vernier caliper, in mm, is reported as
73.6 mm
